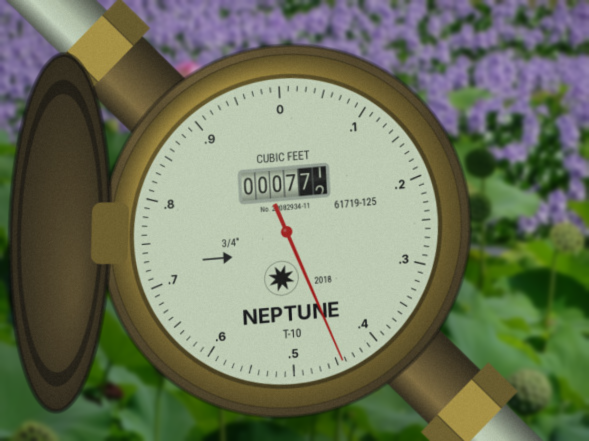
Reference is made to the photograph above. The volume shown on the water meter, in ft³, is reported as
771.44 ft³
